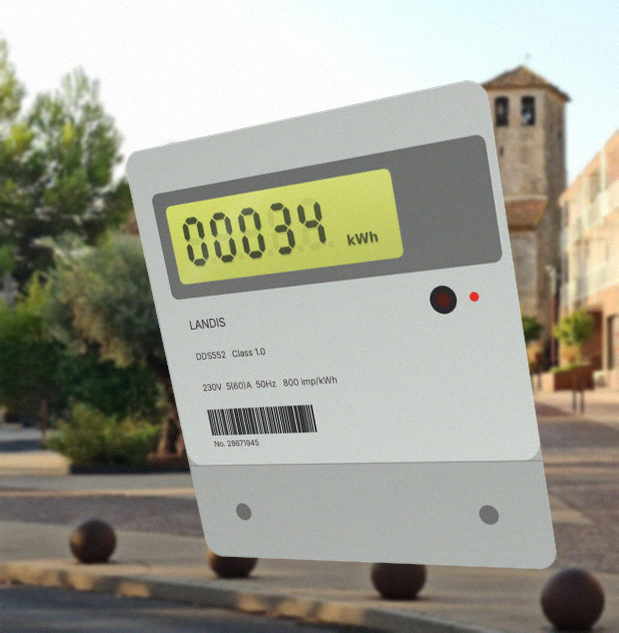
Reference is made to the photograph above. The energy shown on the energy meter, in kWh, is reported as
34 kWh
